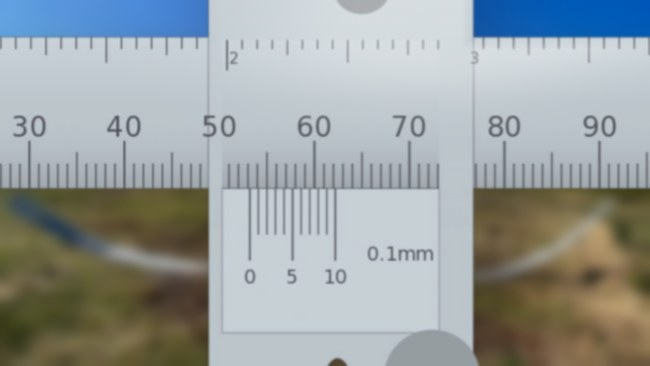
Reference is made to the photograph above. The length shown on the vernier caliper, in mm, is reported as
53.2 mm
